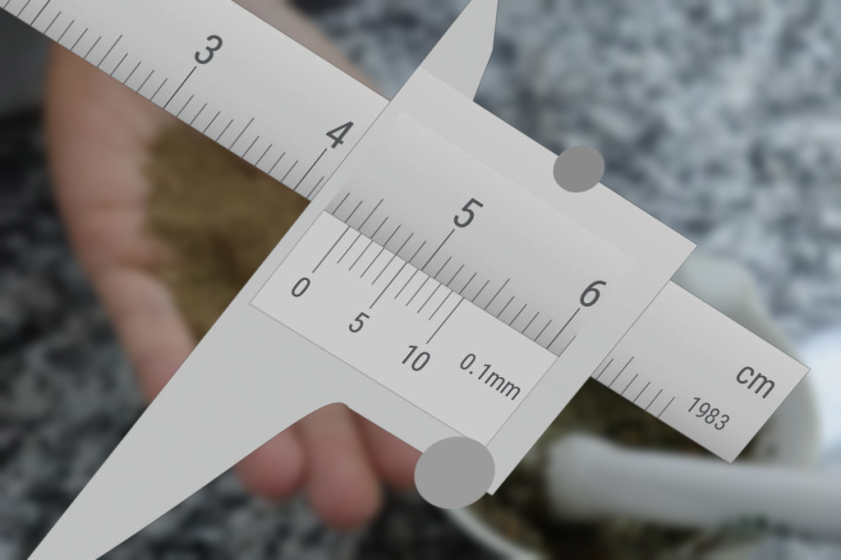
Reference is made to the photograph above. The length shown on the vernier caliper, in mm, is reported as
44.4 mm
